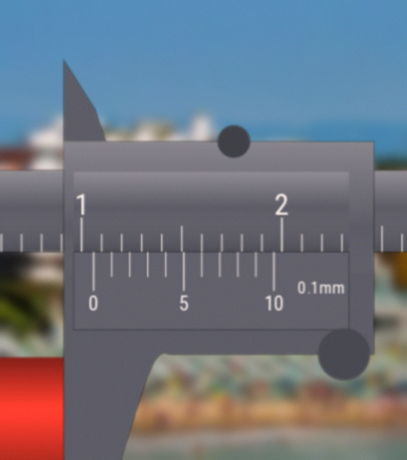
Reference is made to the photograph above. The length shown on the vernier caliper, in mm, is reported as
10.6 mm
